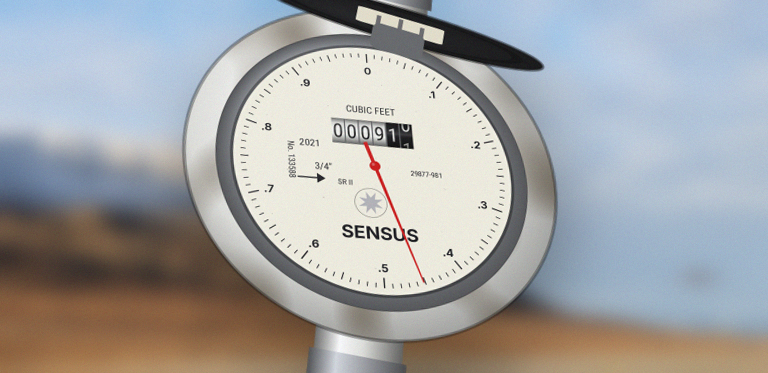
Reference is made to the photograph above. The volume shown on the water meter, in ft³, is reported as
910.45 ft³
